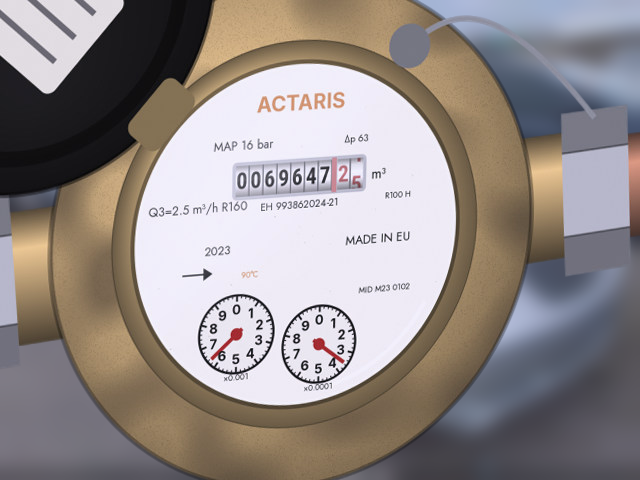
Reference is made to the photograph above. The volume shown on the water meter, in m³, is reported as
69647.2463 m³
